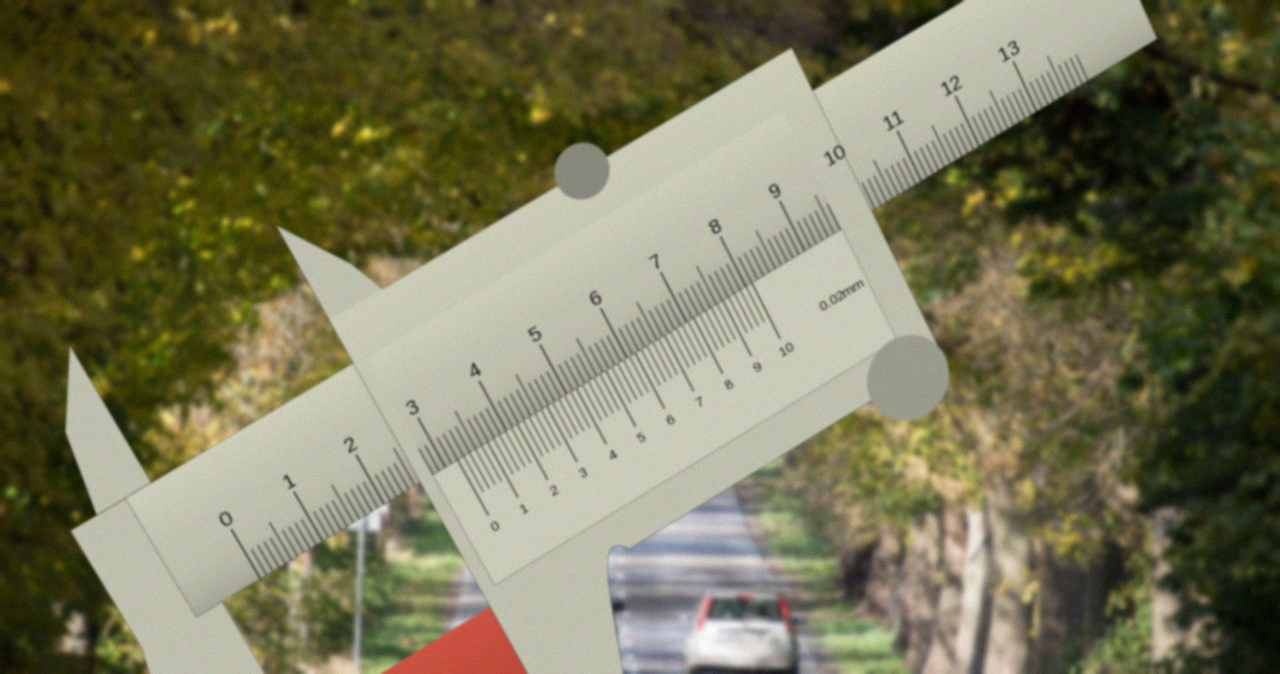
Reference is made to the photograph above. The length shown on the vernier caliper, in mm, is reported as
32.0 mm
